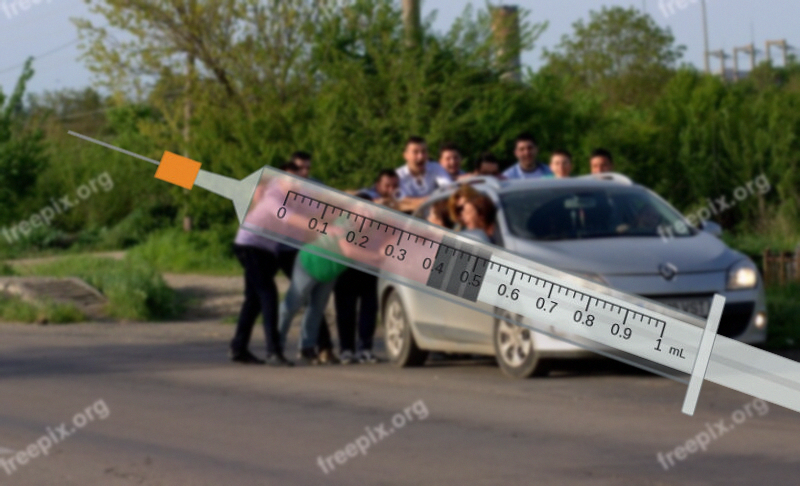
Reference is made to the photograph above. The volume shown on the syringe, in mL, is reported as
0.4 mL
